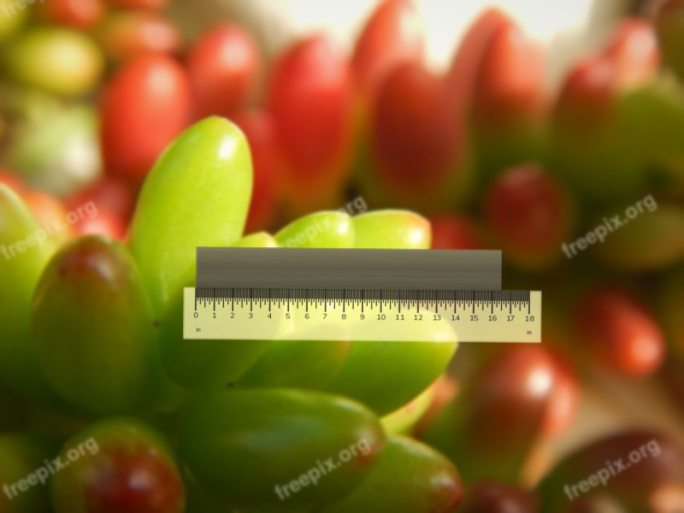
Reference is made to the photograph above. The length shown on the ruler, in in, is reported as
16.5 in
